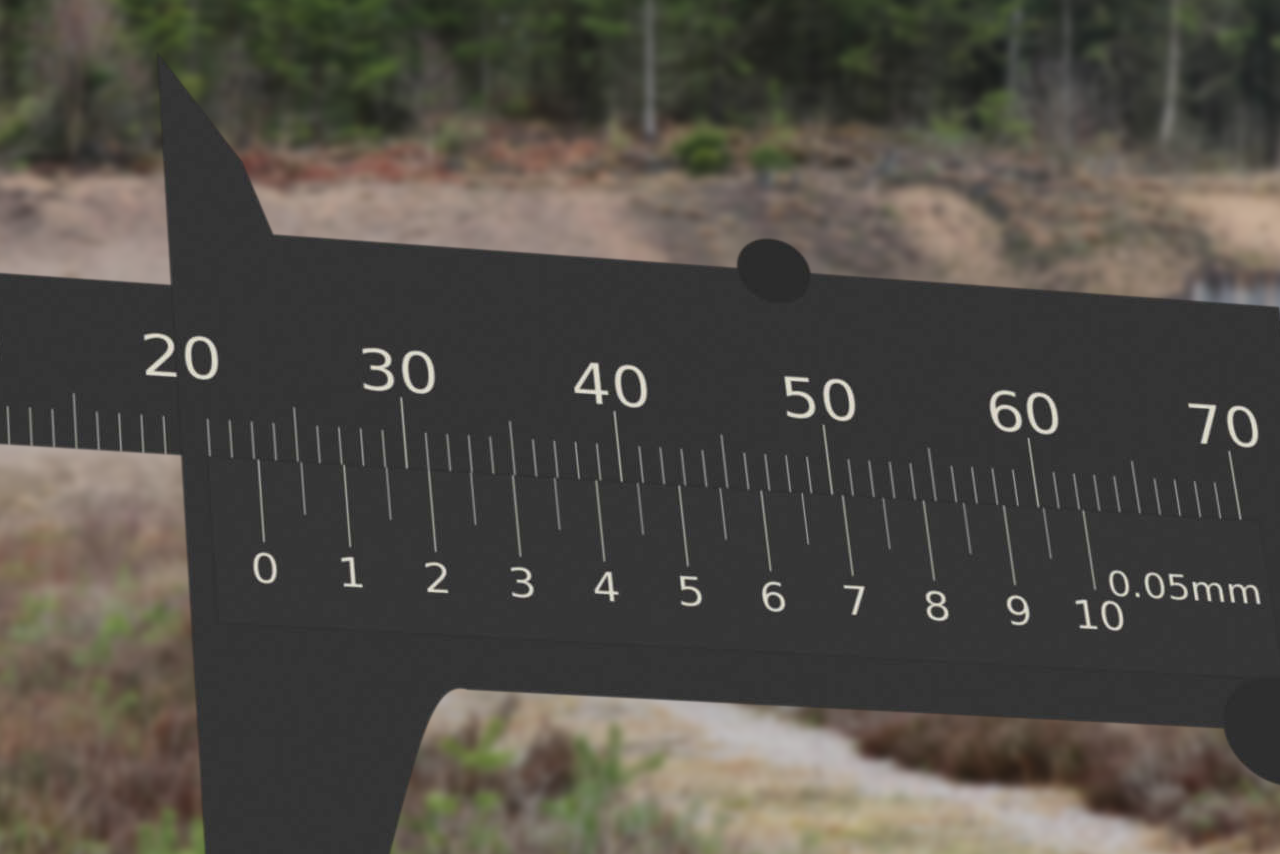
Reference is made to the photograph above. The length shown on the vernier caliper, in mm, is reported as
23.2 mm
